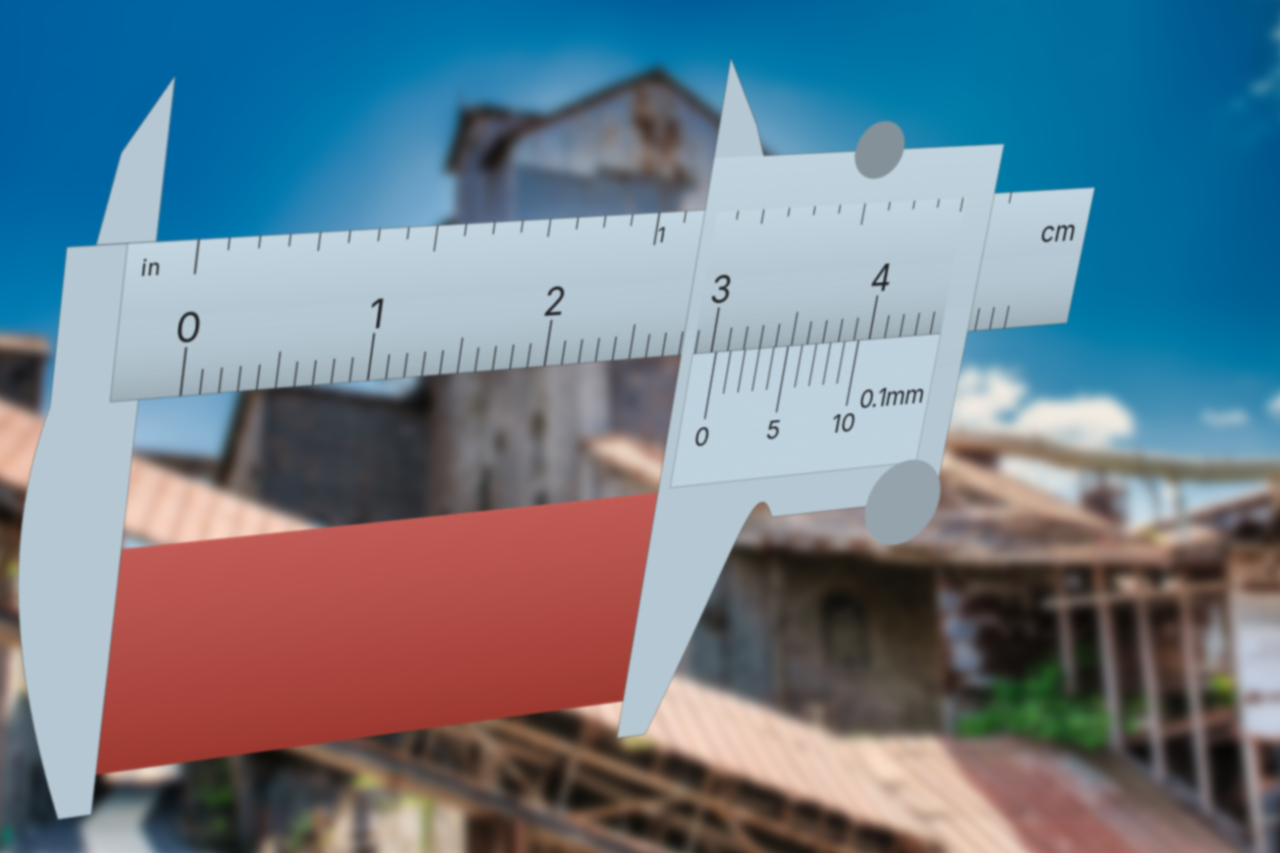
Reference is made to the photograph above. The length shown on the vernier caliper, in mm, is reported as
30.3 mm
